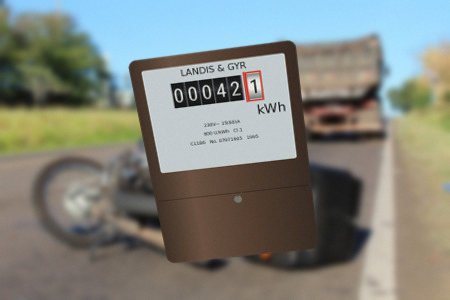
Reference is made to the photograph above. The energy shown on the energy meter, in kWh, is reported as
42.1 kWh
